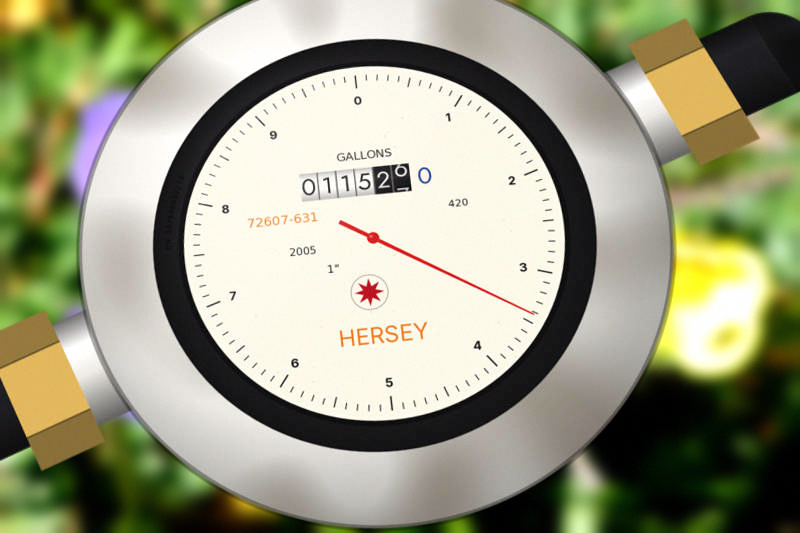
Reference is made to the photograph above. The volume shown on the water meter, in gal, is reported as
115263.4 gal
